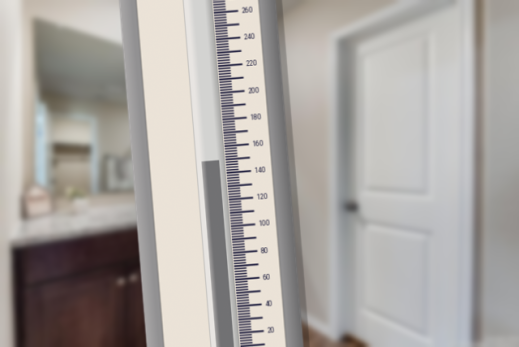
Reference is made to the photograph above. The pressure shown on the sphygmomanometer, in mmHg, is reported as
150 mmHg
